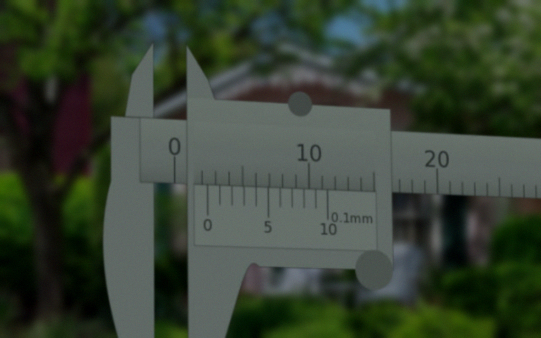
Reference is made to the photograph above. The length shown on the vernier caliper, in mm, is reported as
2.4 mm
